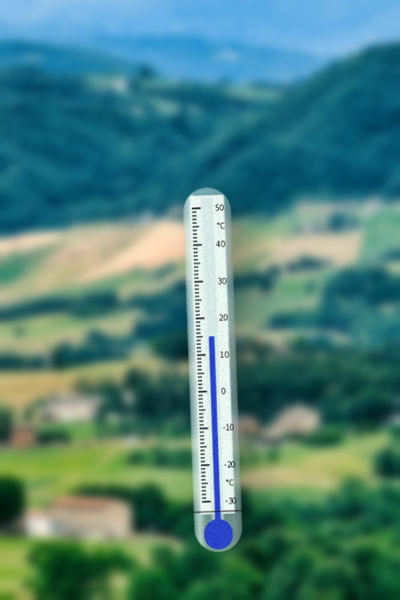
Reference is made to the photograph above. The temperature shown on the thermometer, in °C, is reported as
15 °C
